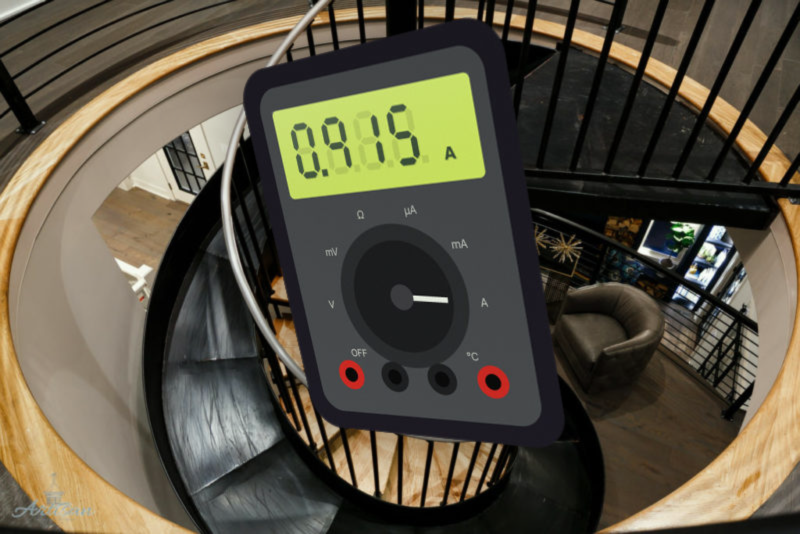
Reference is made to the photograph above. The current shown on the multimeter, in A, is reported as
0.915 A
